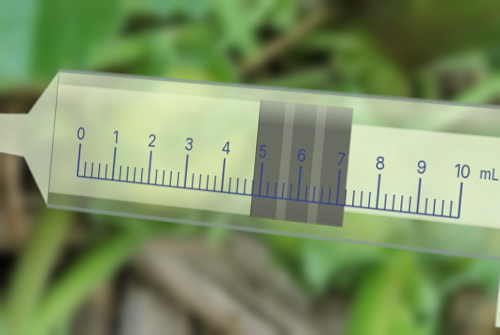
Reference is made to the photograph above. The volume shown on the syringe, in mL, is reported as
4.8 mL
